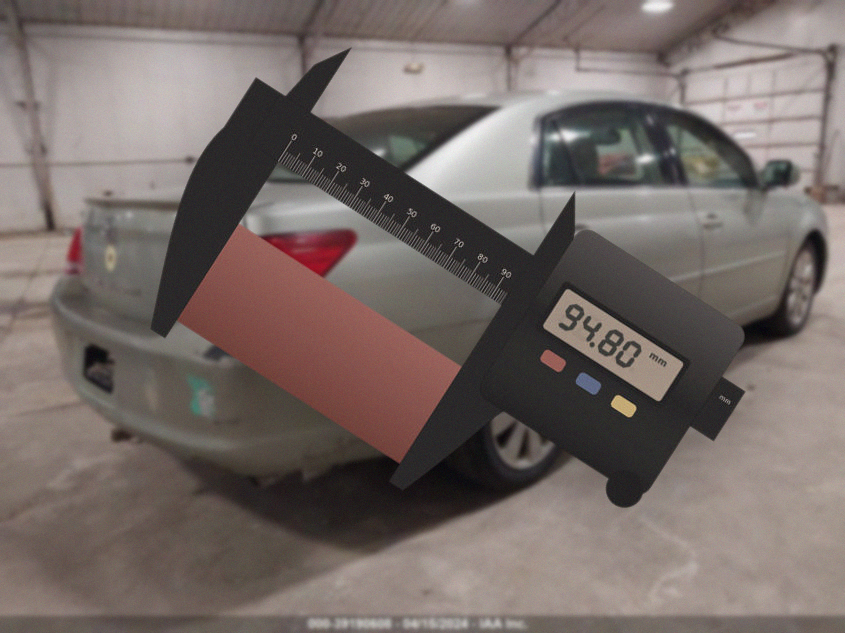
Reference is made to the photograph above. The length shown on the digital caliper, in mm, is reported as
94.80 mm
